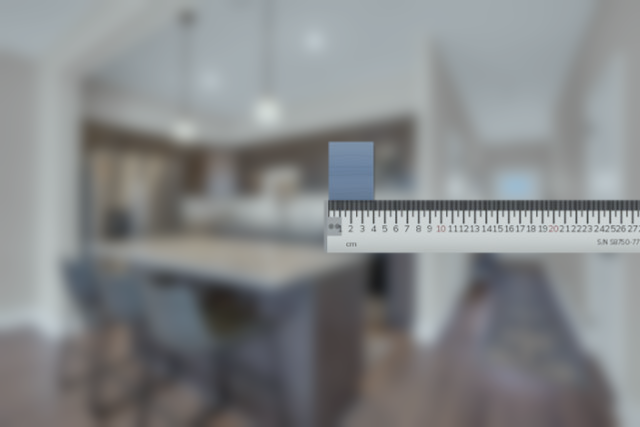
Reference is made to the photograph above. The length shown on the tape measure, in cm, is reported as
4 cm
